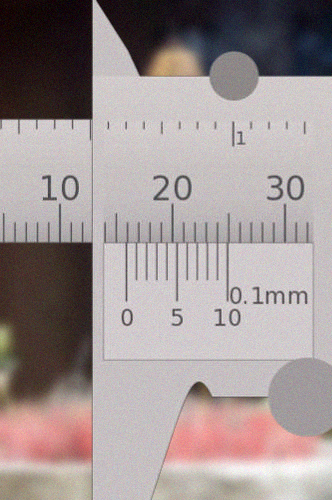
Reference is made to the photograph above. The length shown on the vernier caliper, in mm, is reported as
15.9 mm
